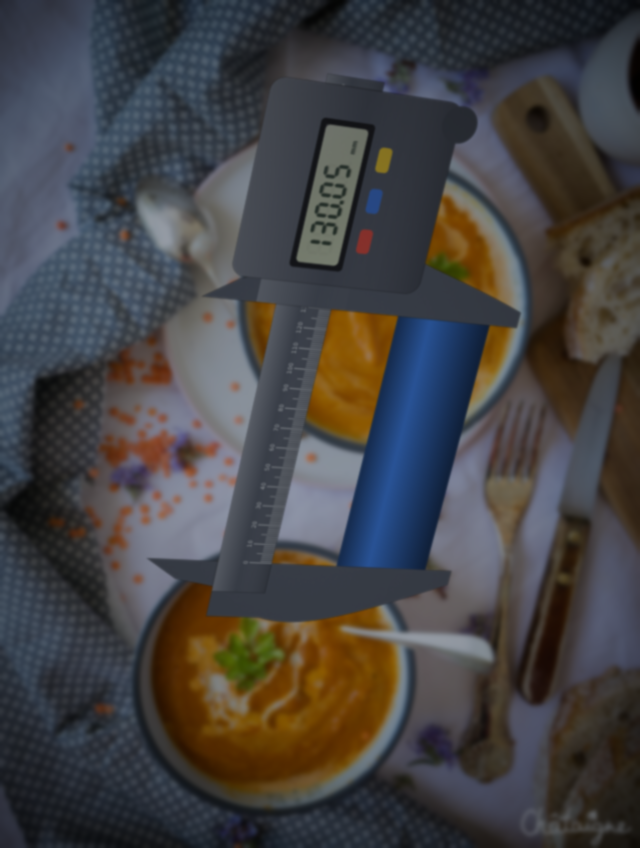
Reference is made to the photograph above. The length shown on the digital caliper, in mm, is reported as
130.05 mm
